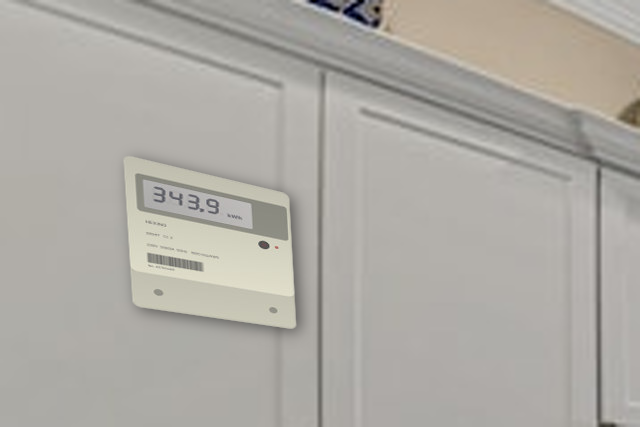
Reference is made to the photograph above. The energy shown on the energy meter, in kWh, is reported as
343.9 kWh
